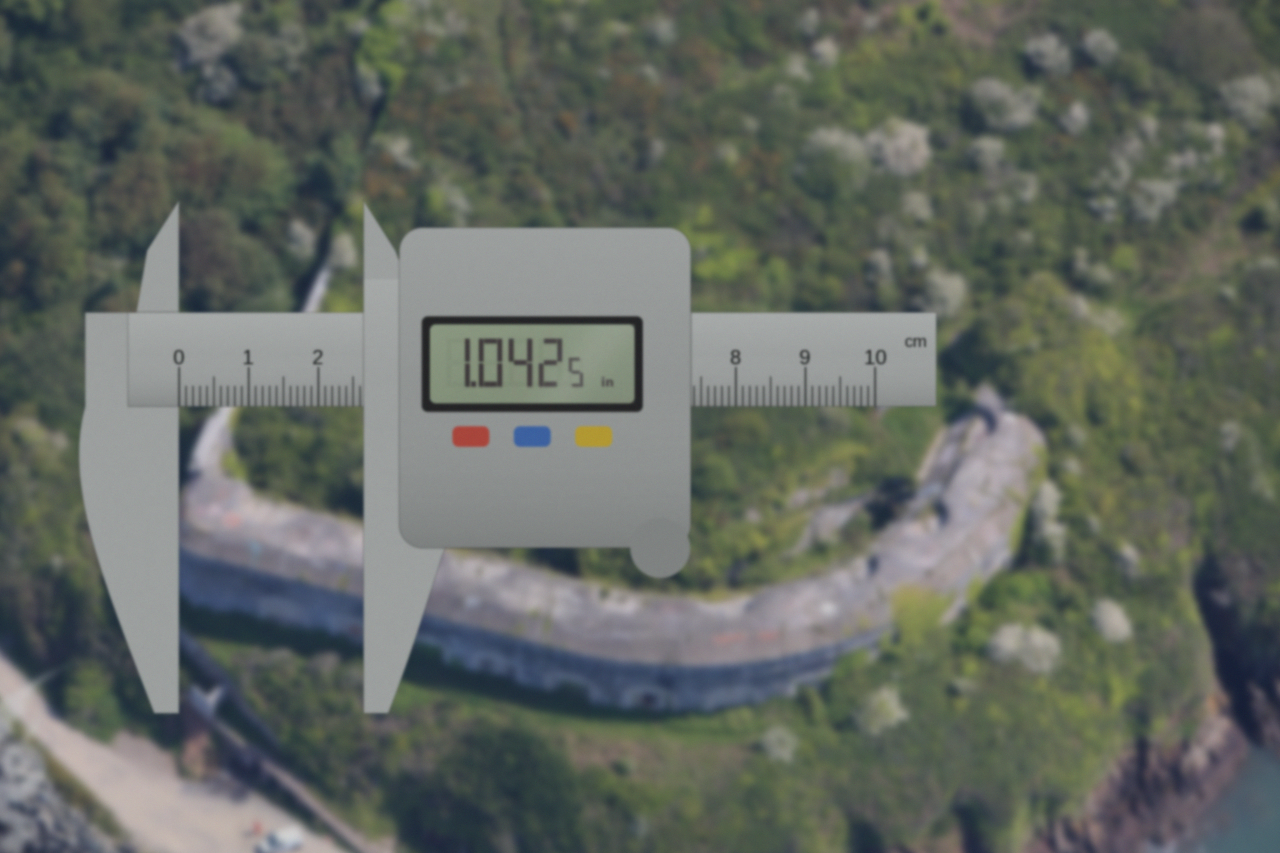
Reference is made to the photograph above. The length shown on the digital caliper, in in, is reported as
1.0425 in
